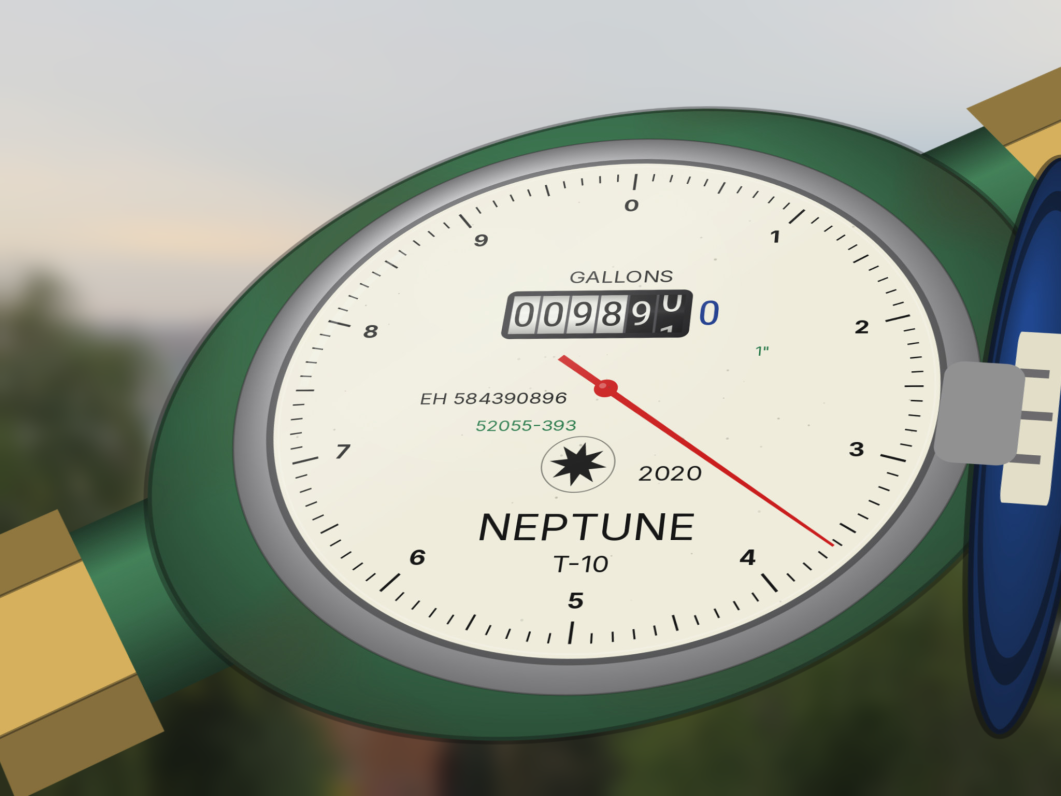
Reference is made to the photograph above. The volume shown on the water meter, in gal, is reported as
98903.6 gal
